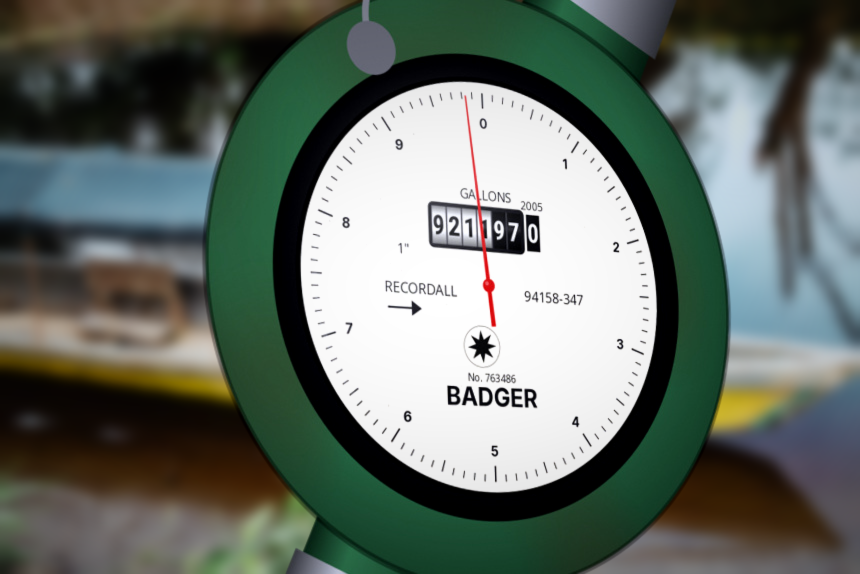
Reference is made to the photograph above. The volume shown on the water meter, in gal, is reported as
9211969.8 gal
